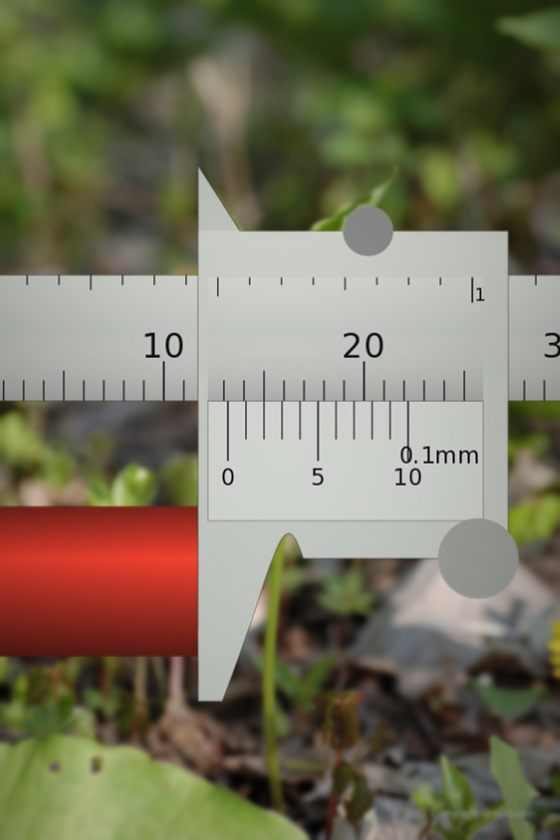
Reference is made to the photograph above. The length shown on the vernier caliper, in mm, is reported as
13.2 mm
